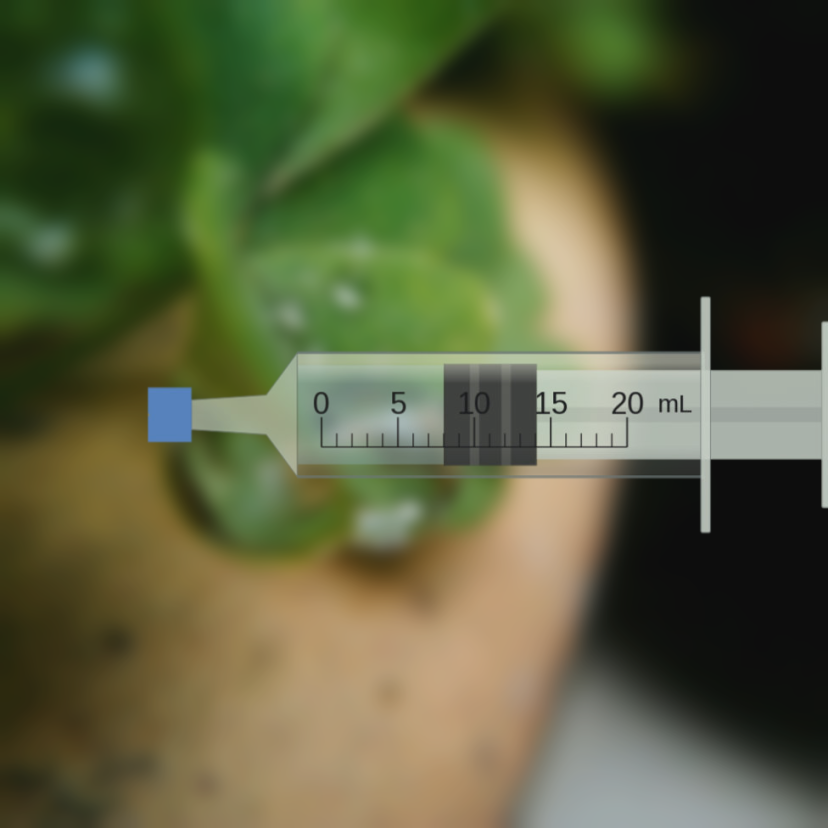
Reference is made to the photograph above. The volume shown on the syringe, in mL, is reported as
8 mL
